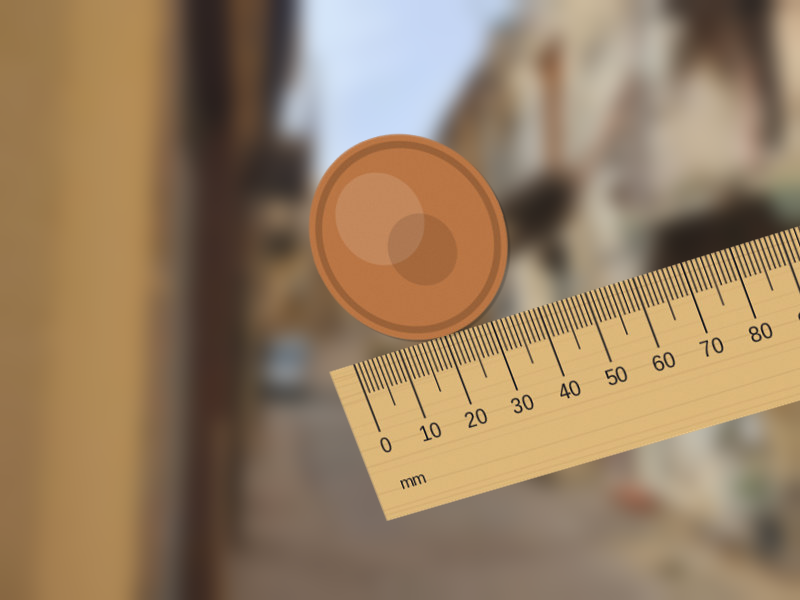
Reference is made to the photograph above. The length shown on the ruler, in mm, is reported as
40 mm
